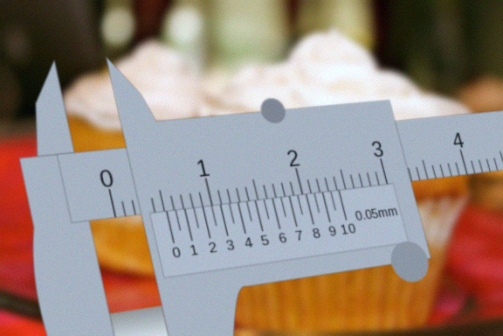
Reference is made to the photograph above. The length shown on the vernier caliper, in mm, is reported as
5.2 mm
